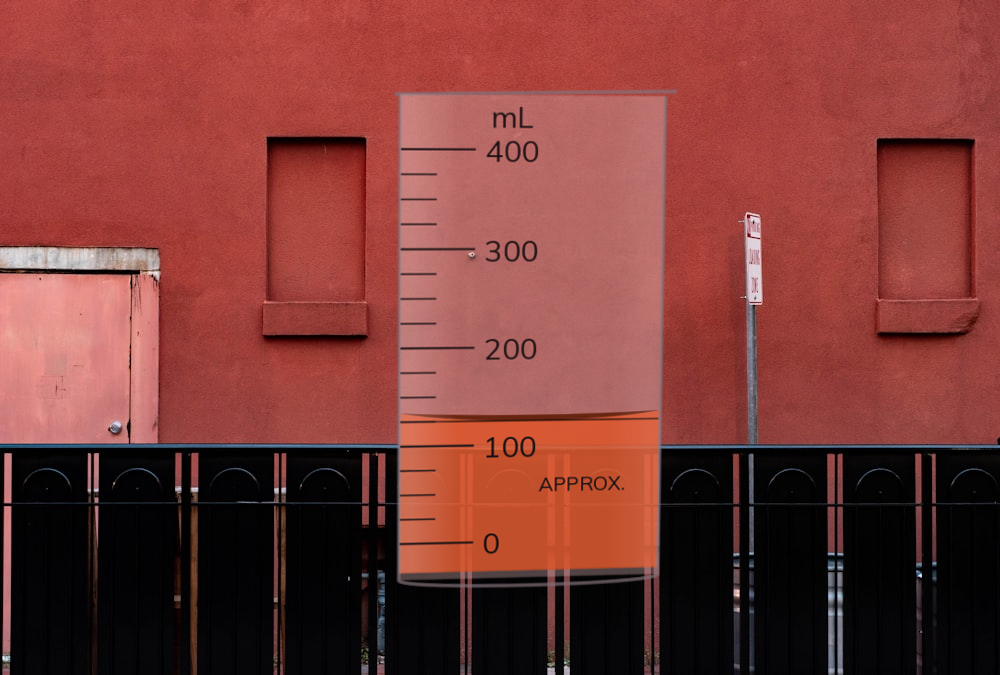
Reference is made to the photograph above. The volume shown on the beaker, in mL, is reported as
125 mL
